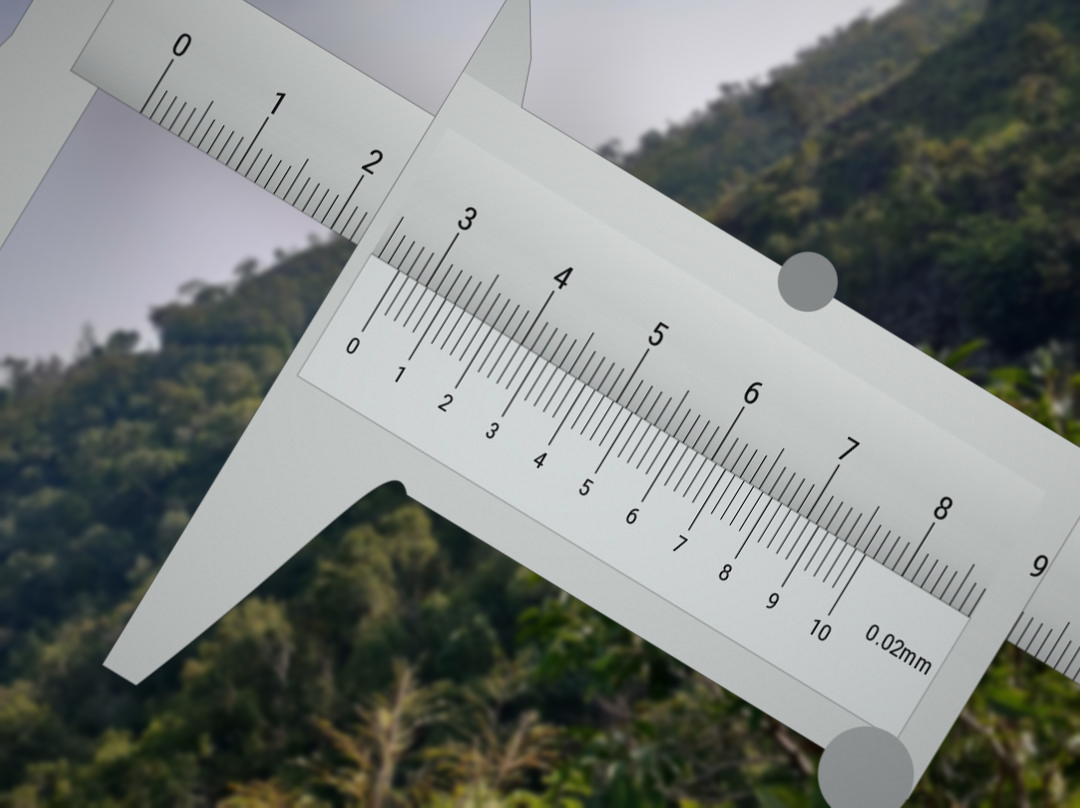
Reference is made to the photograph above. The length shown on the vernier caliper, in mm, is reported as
27.2 mm
